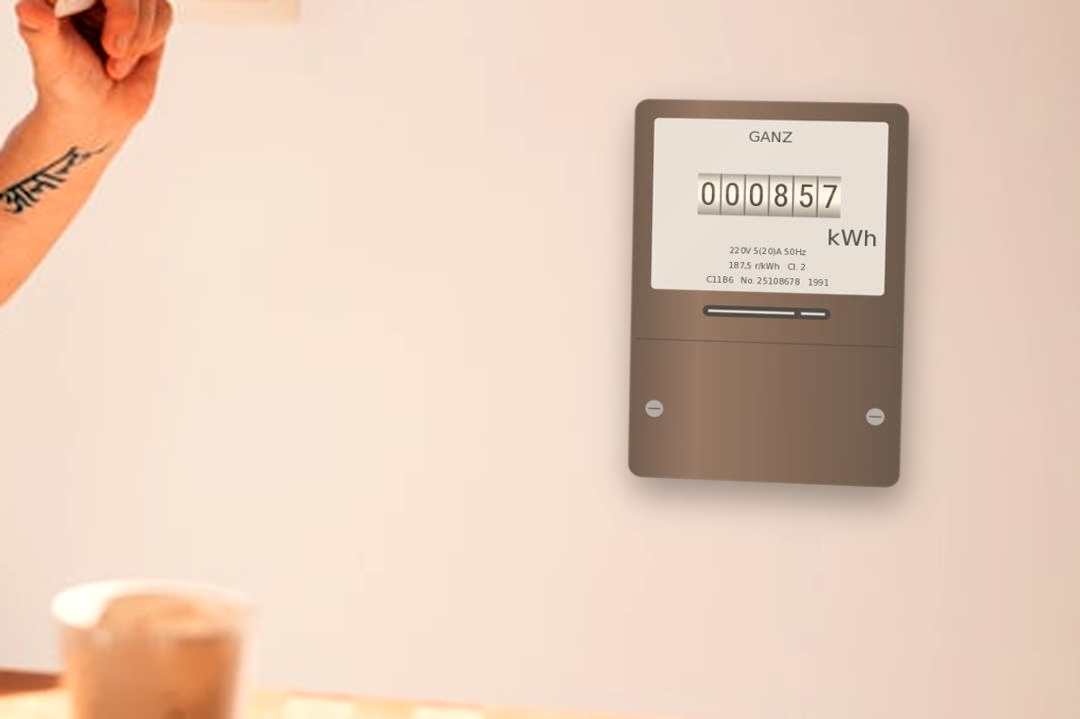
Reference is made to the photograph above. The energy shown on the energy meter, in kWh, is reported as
857 kWh
